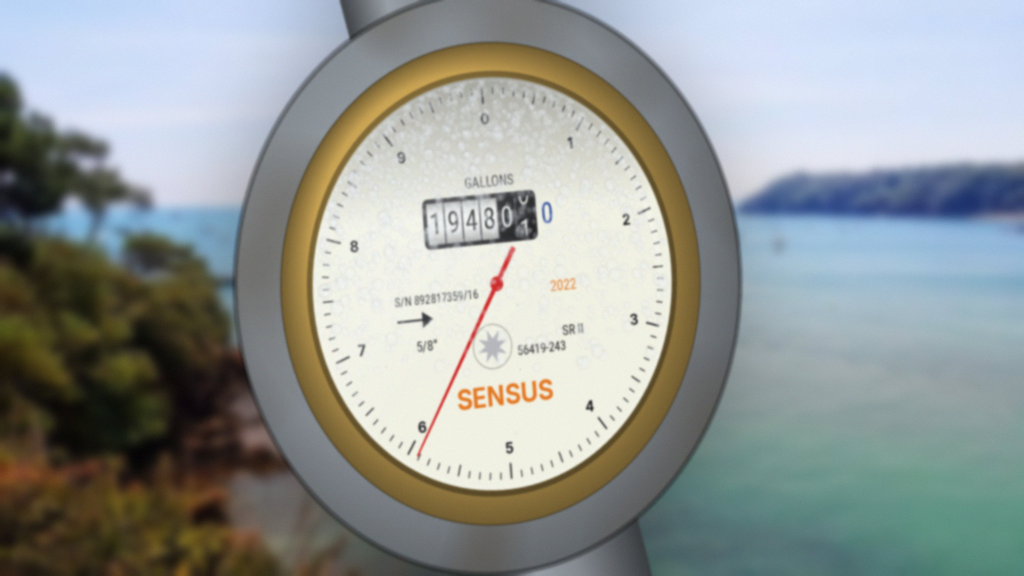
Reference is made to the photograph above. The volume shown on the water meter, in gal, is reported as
1948005.9 gal
